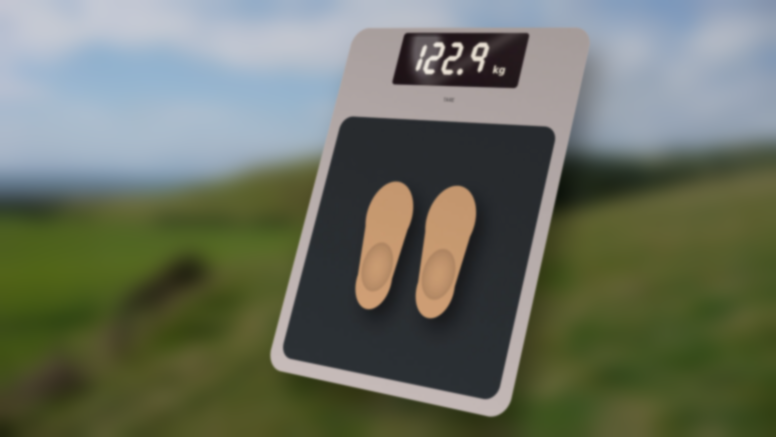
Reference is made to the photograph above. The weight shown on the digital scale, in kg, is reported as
122.9 kg
